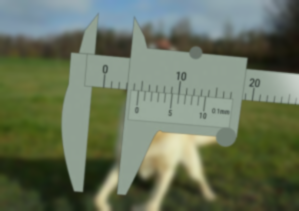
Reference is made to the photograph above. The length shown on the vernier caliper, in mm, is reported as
4.6 mm
